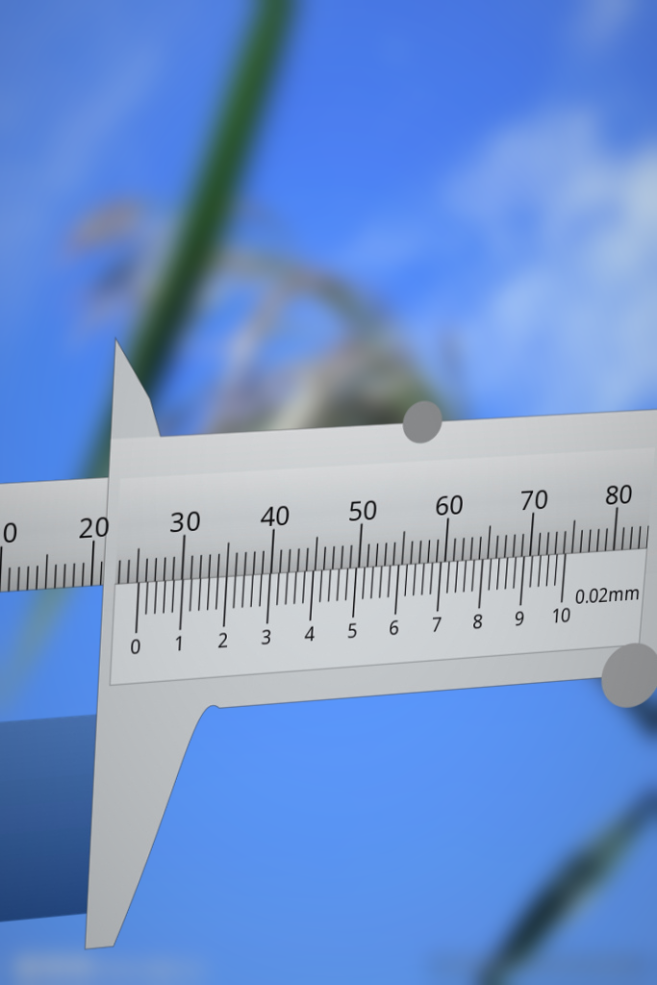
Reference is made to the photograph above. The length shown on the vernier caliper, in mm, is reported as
25.2 mm
